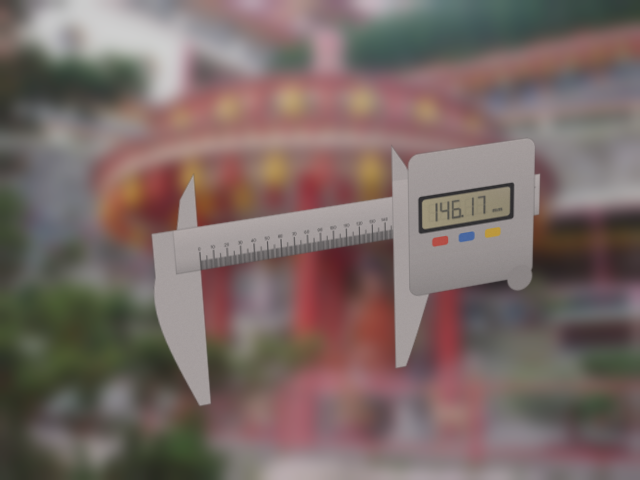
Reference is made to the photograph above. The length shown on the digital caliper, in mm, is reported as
146.17 mm
